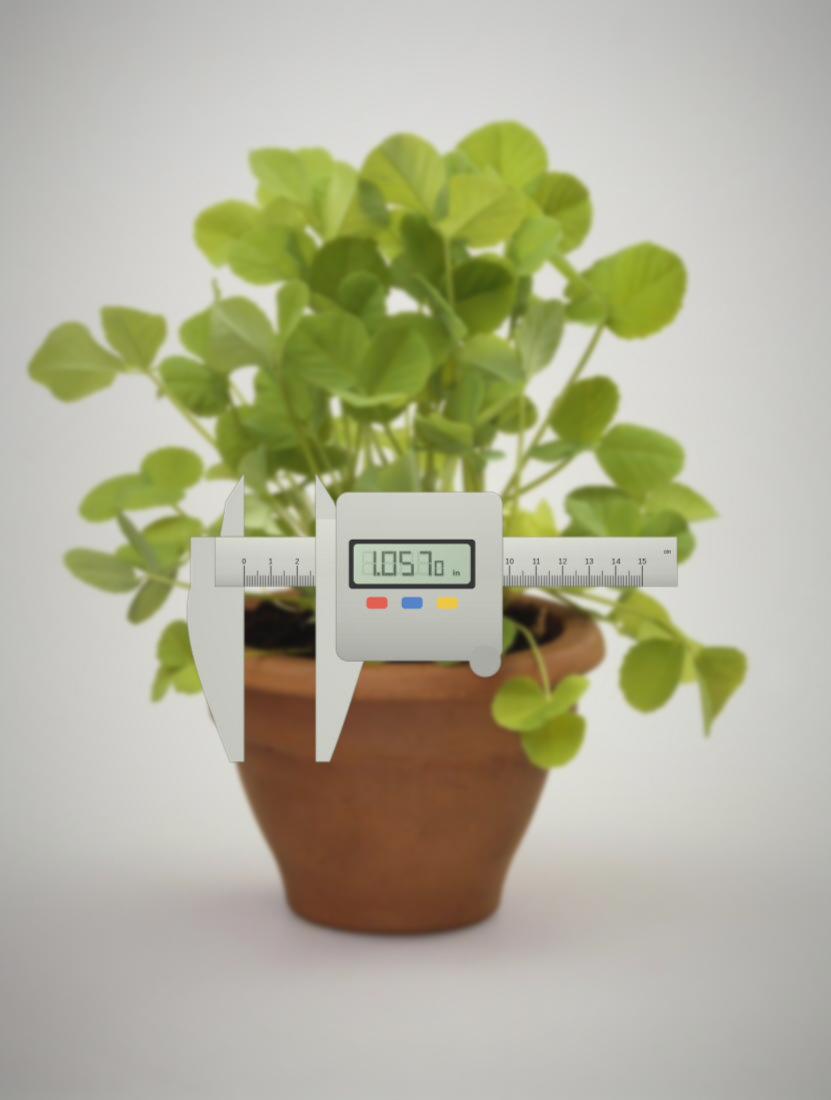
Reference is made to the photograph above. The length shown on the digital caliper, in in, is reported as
1.0570 in
